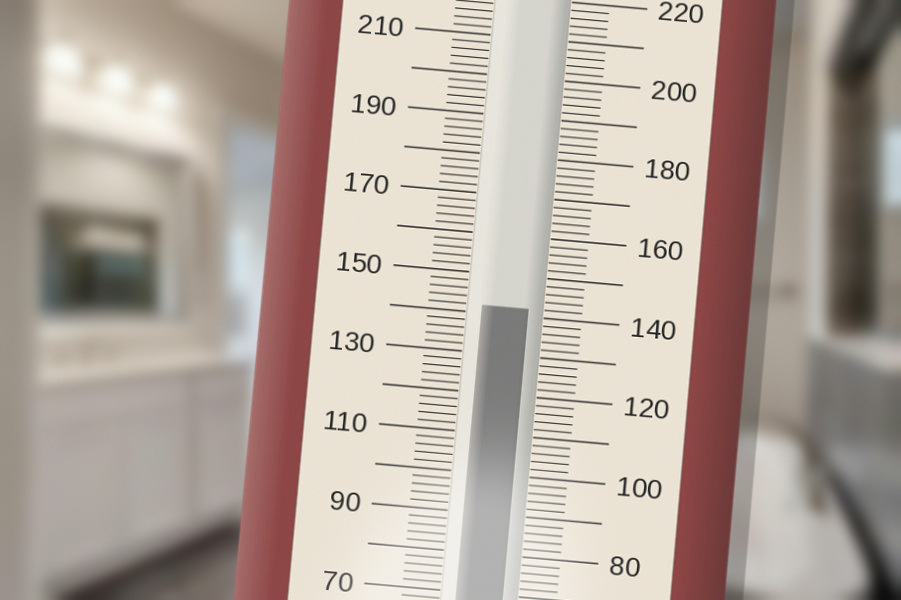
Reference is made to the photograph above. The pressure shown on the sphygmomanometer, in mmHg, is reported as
142 mmHg
